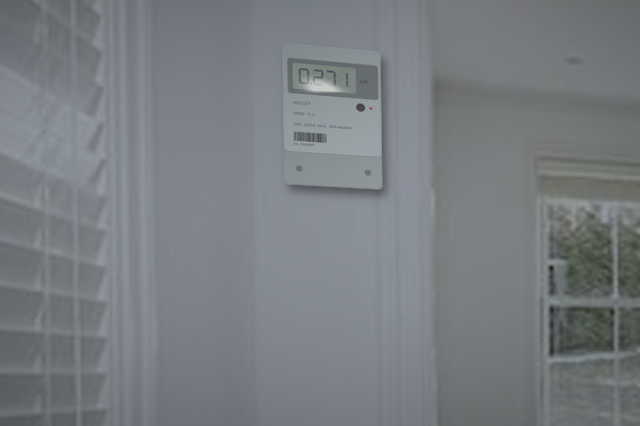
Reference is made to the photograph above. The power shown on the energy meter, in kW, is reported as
0.271 kW
